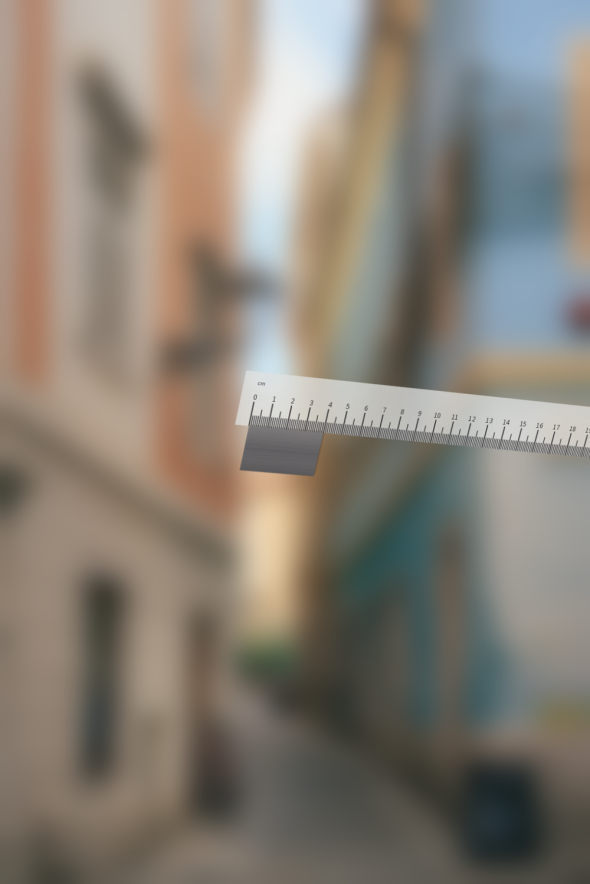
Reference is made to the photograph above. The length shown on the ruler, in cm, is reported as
4 cm
